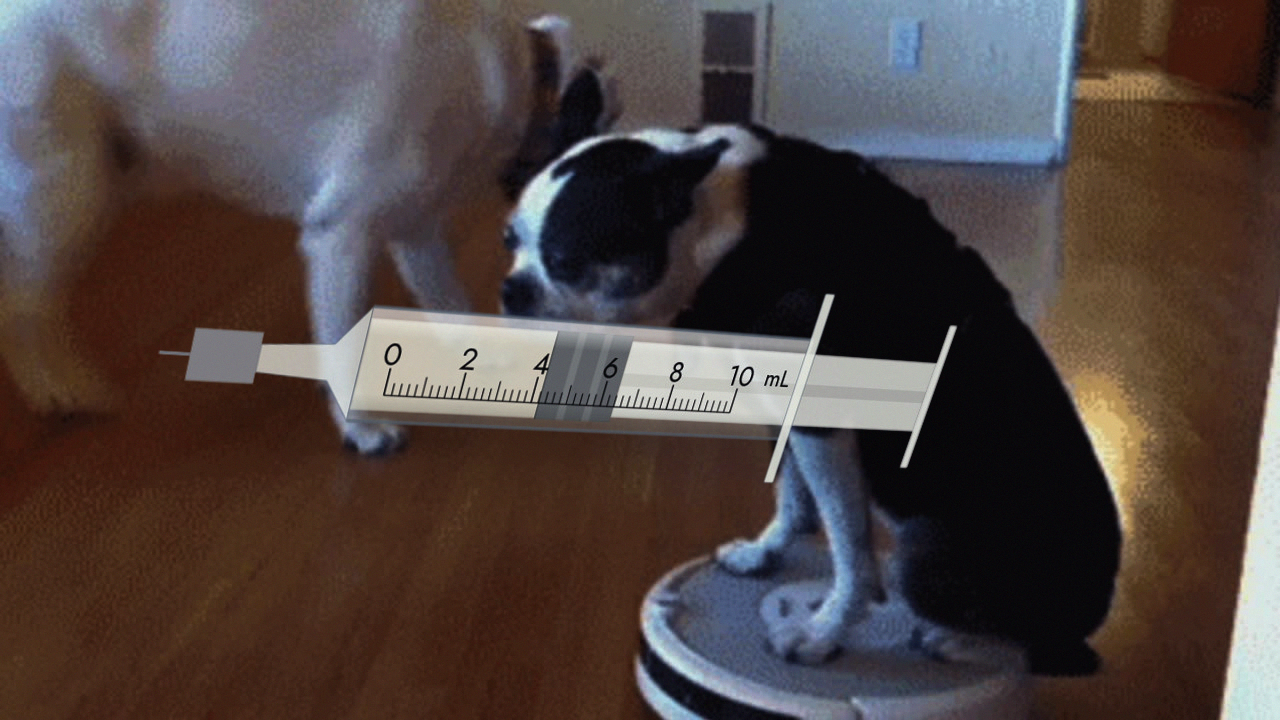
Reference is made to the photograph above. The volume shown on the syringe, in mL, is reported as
4.2 mL
